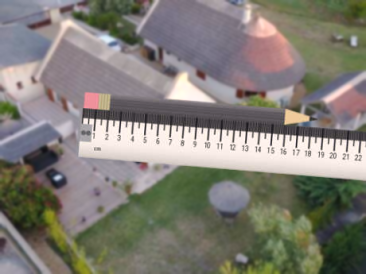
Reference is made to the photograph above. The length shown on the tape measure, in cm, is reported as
18.5 cm
